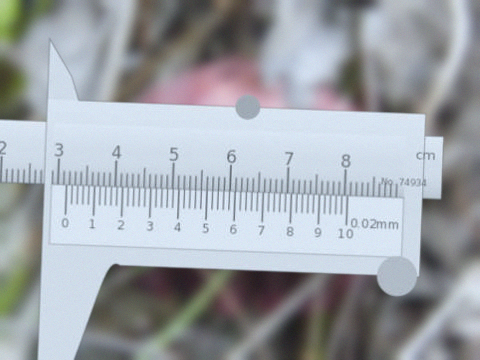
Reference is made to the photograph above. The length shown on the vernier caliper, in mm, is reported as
31.5 mm
